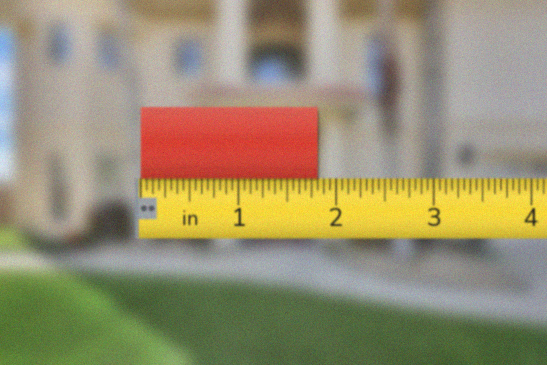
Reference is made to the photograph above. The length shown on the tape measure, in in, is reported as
1.8125 in
